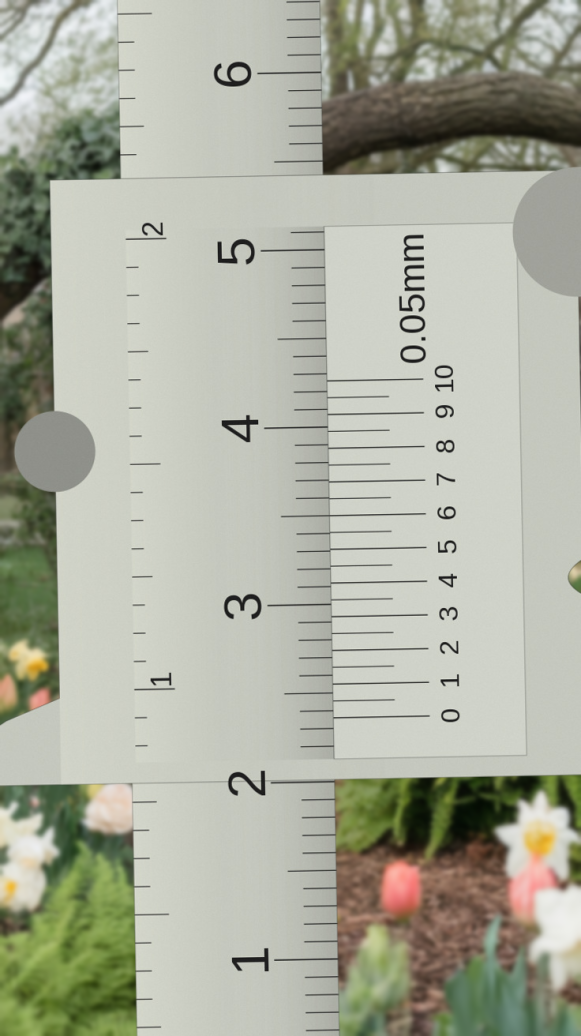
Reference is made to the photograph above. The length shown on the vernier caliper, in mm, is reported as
23.6 mm
